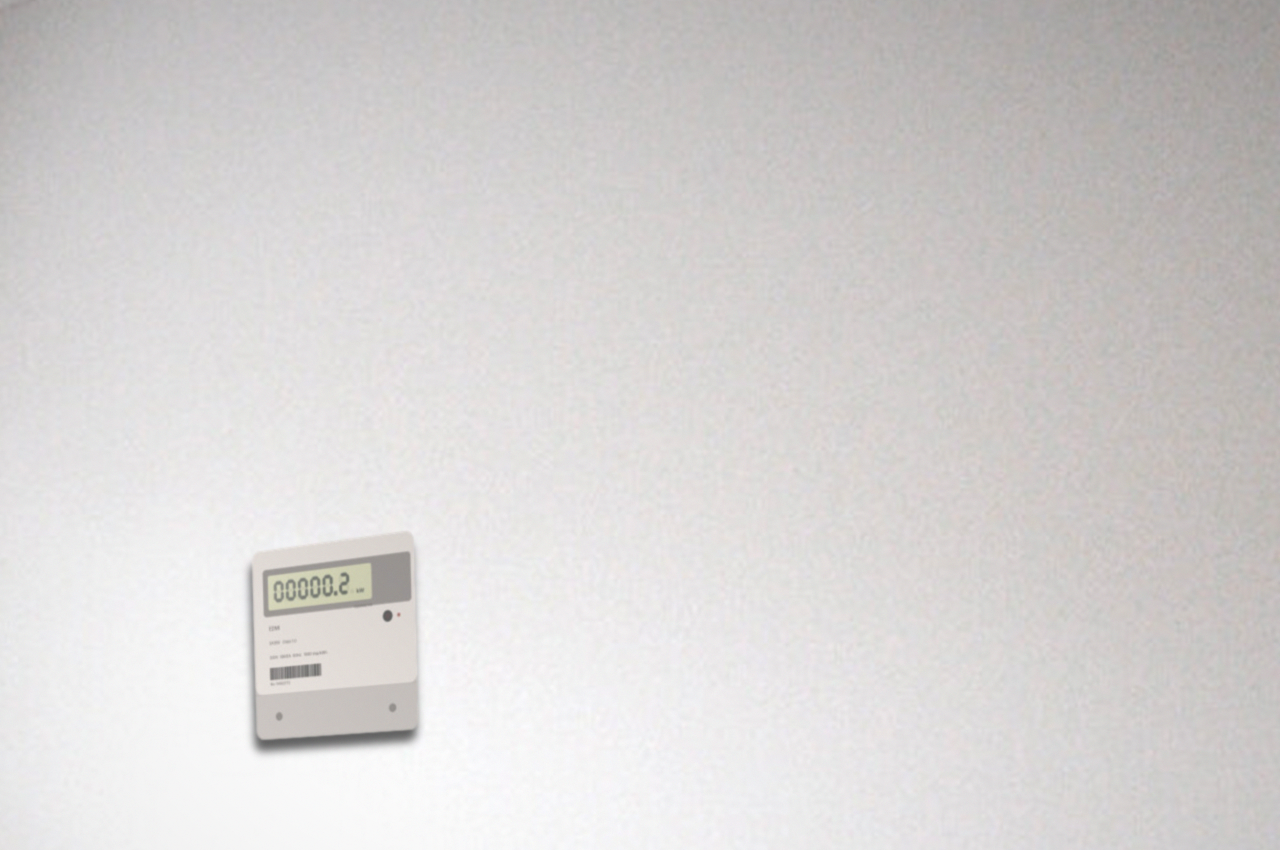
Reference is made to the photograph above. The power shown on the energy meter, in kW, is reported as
0.2 kW
